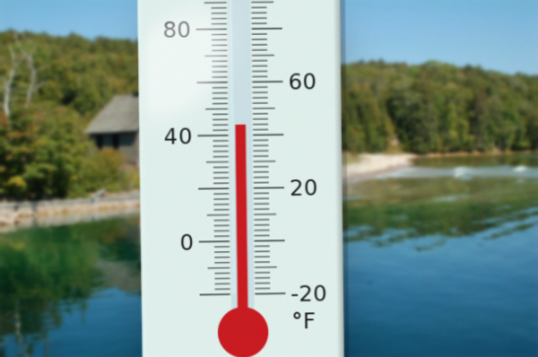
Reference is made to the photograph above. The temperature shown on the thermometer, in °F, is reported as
44 °F
